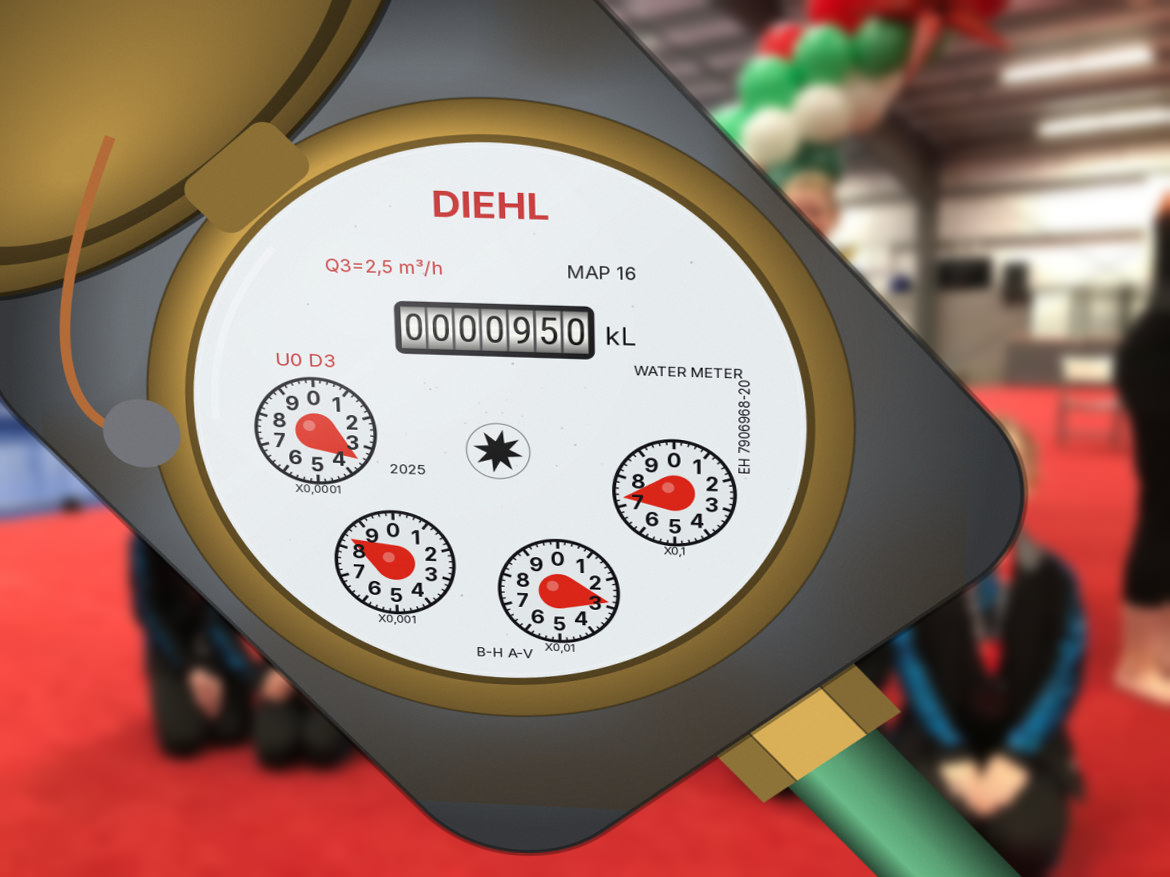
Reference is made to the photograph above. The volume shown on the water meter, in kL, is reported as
950.7283 kL
